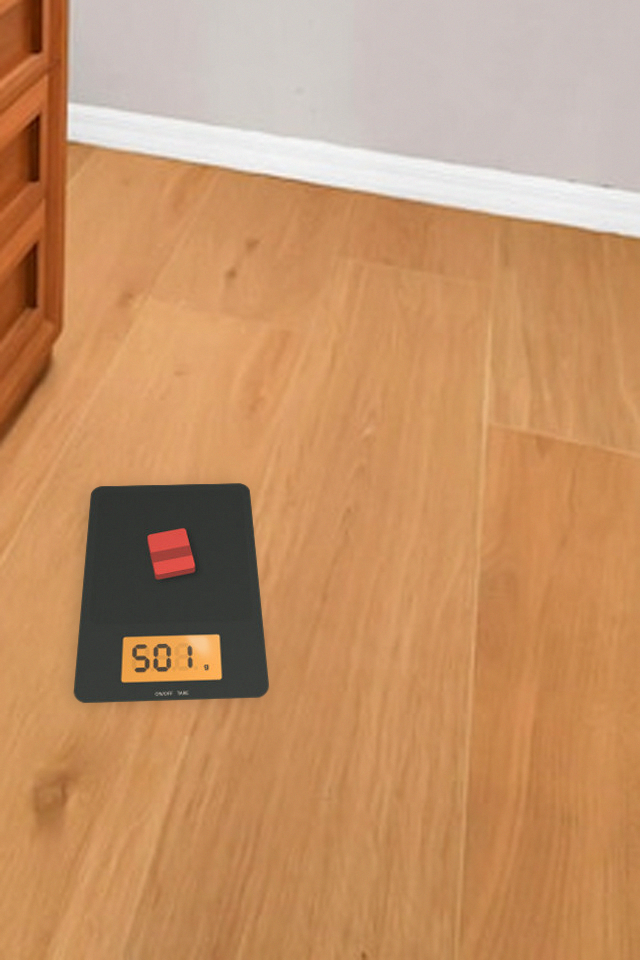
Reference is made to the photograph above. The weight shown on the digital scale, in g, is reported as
501 g
